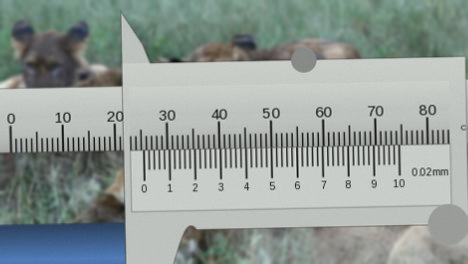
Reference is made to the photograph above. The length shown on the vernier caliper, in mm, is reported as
25.5 mm
